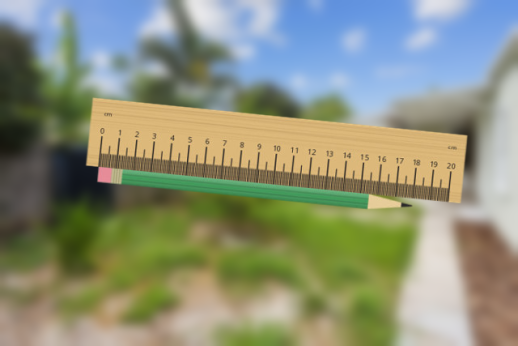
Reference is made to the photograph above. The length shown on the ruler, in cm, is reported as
18 cm
